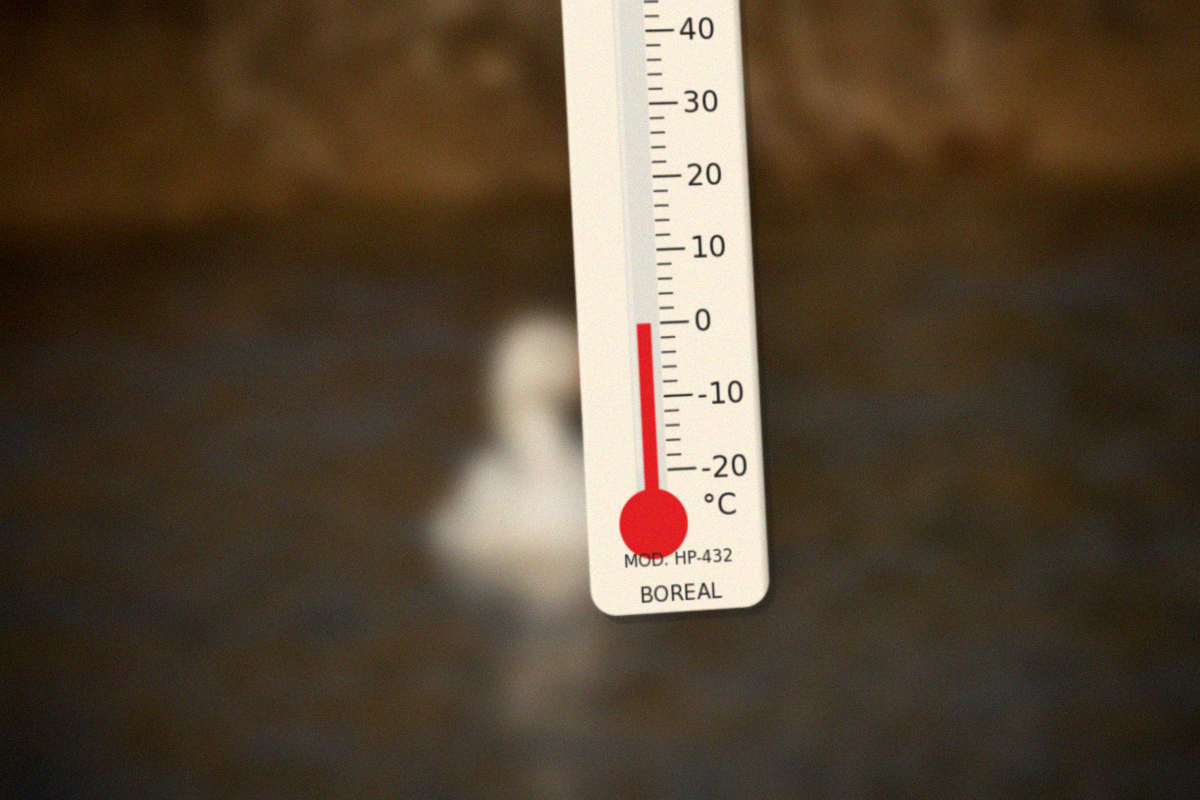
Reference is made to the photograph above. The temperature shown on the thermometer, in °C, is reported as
0 °C
